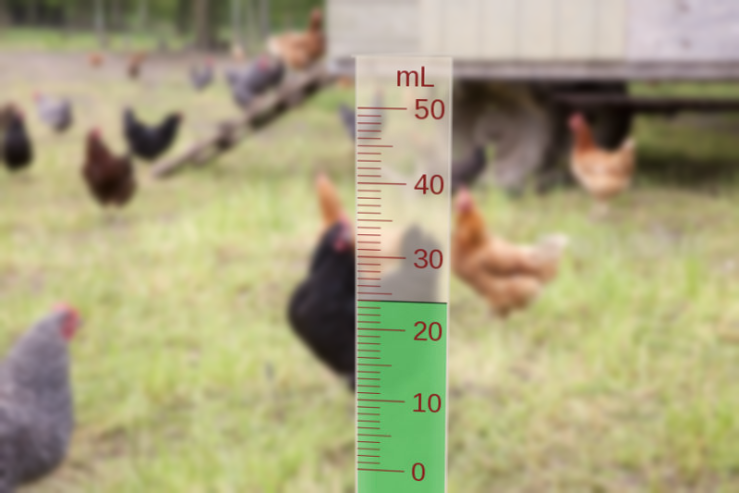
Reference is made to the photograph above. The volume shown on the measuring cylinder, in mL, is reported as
24 mL
